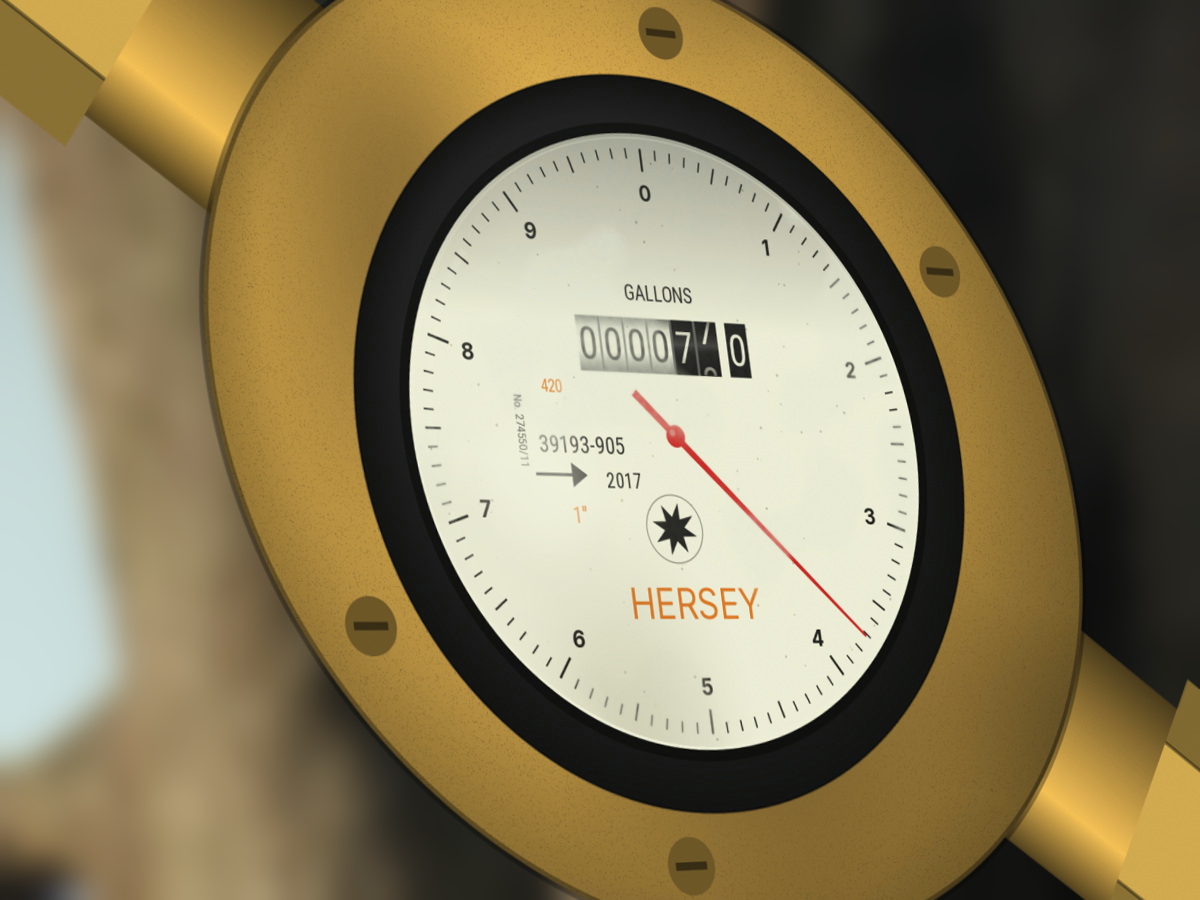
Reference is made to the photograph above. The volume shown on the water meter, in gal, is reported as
773.7 gal
